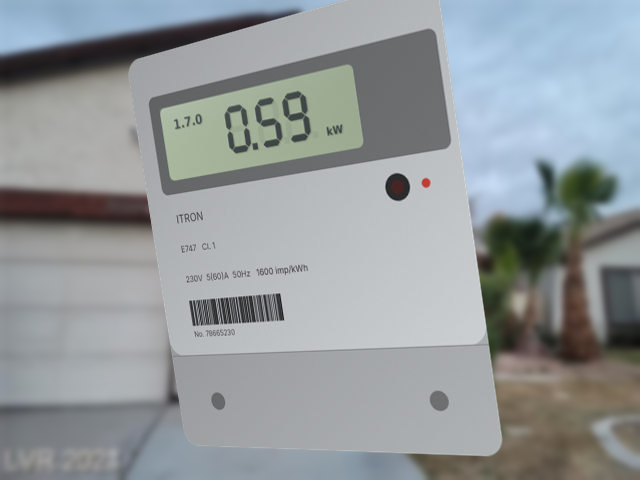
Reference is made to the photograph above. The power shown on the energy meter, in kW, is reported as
0.59 kW
